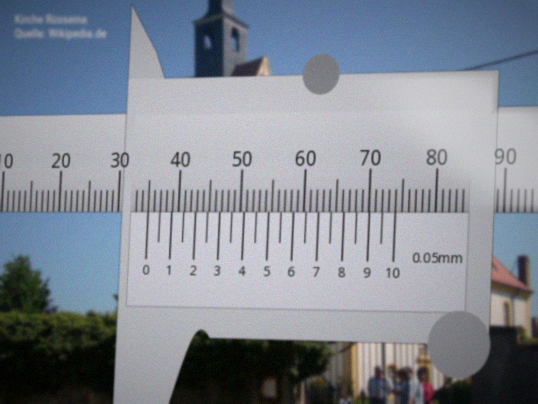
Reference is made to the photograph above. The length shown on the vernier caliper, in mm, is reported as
35.0 mm
